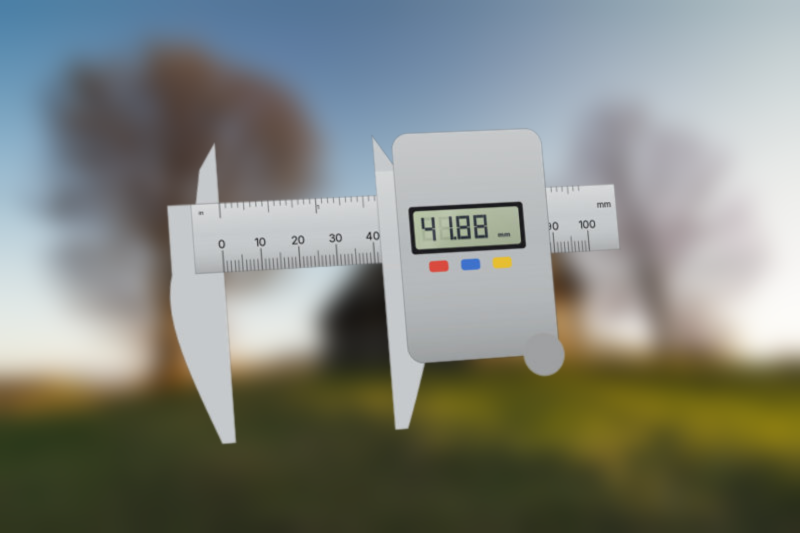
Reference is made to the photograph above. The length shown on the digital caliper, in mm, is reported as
41.88 mm
